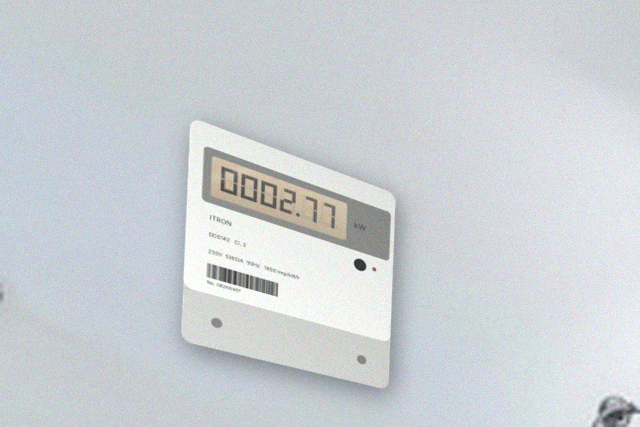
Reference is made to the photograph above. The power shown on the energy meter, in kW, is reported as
2.77 kW
